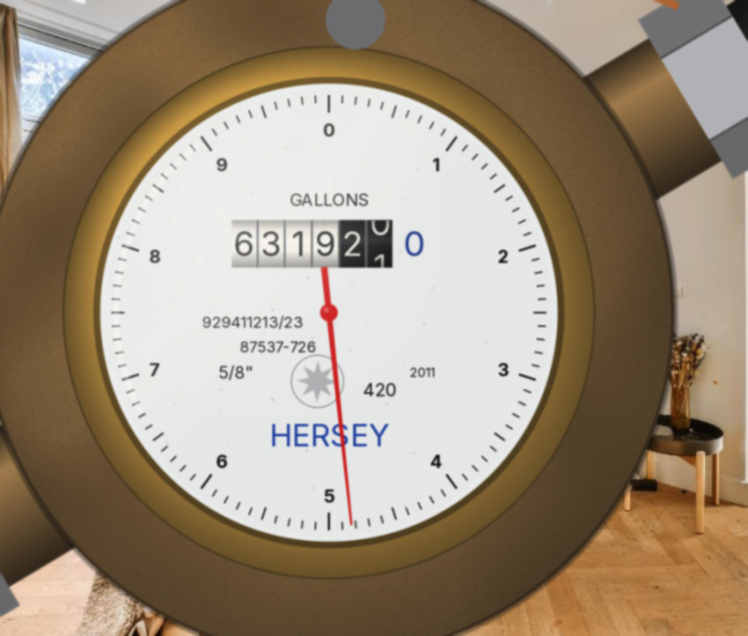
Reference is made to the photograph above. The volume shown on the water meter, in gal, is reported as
6319204.8 gal
